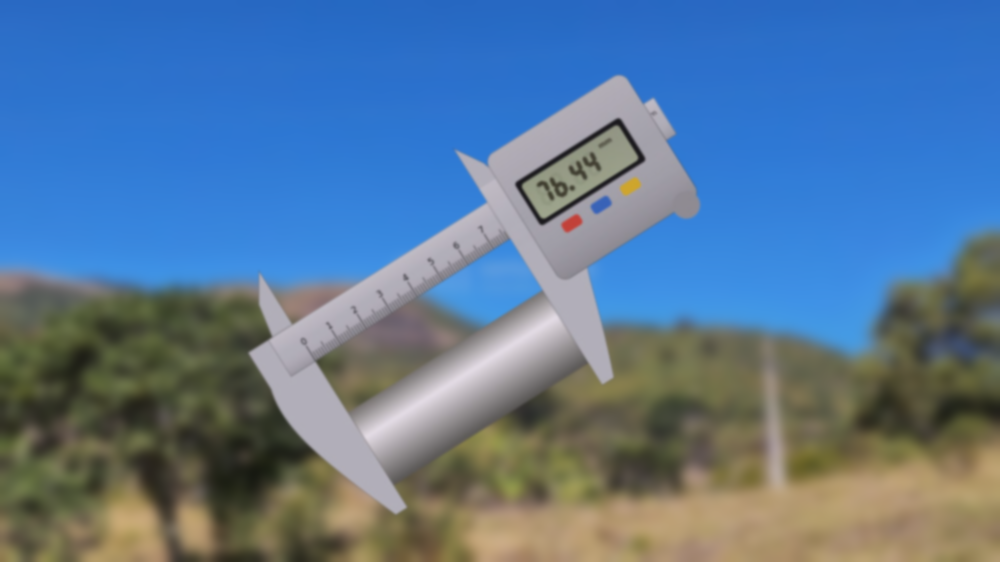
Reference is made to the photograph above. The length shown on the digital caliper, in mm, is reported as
76.44 mm
